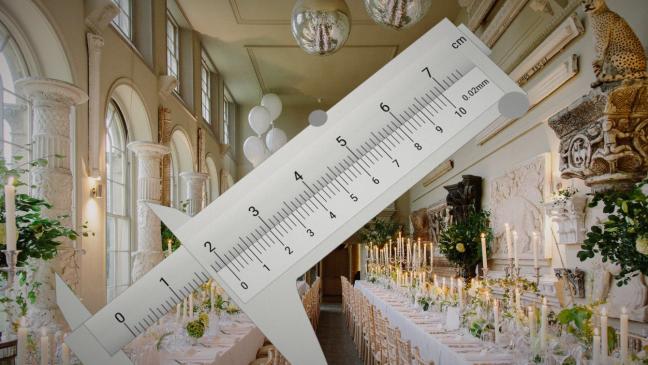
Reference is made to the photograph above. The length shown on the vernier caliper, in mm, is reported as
20.0 mm
